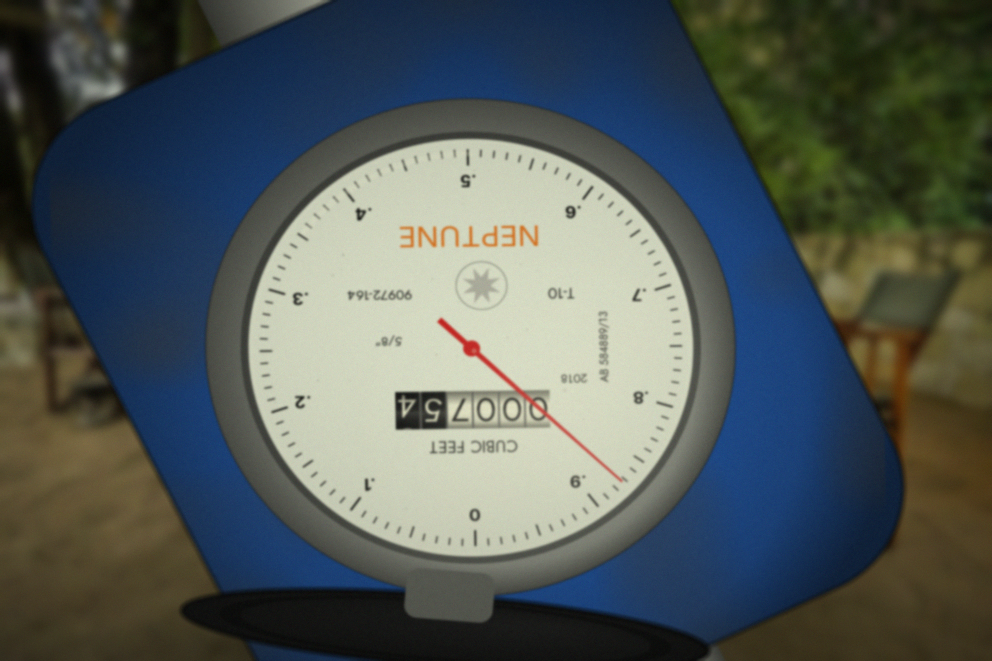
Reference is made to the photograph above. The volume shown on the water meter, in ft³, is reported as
753.87 ft³
